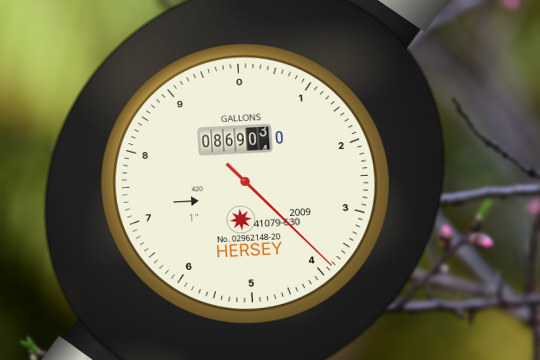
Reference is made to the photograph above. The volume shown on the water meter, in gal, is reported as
869033.8 gal
